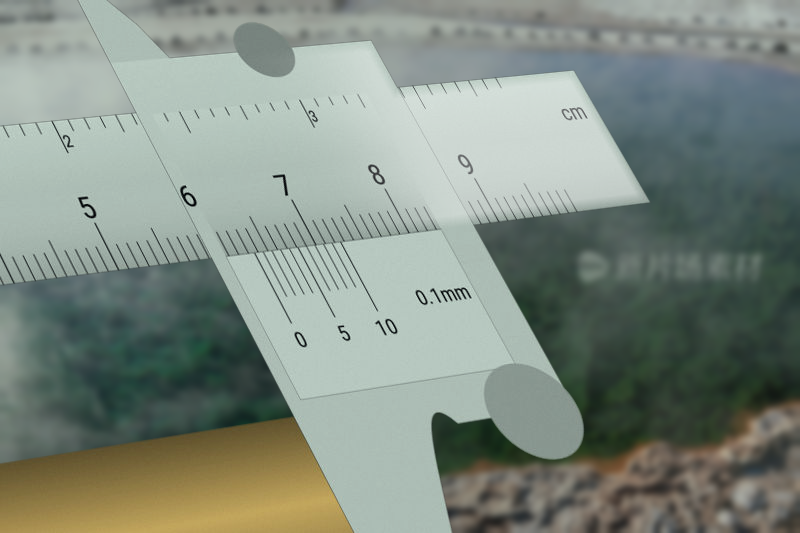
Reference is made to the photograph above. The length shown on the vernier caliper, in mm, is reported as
63.6 mm
